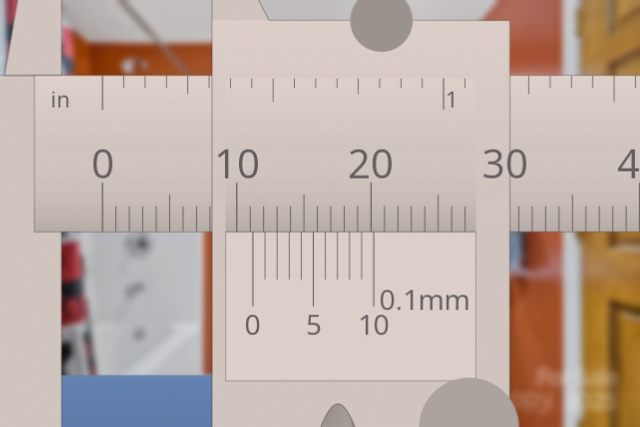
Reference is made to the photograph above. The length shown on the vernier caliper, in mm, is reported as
11.2 mm
